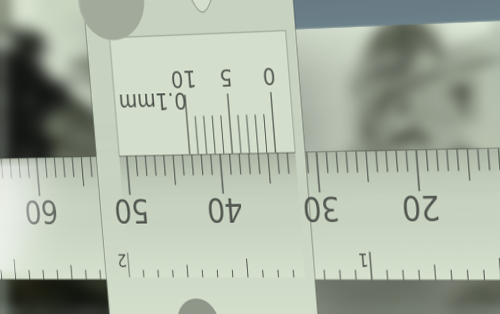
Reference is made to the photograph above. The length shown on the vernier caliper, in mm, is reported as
34.2 mm
